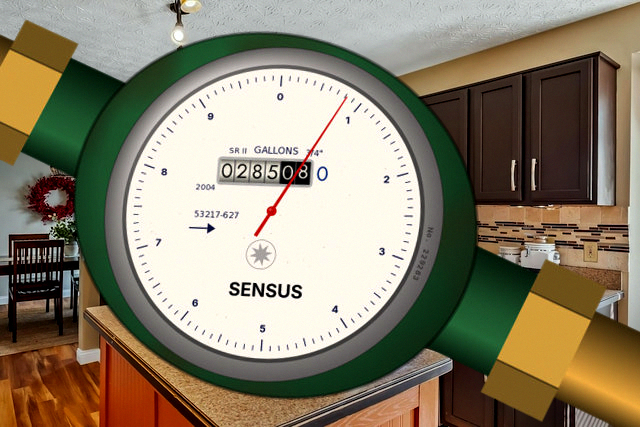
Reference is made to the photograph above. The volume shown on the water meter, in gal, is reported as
285080.8 gal
